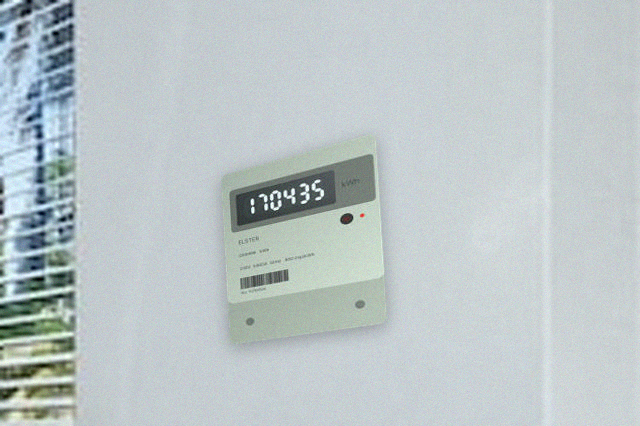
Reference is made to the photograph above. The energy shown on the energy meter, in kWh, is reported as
170435 kWh
